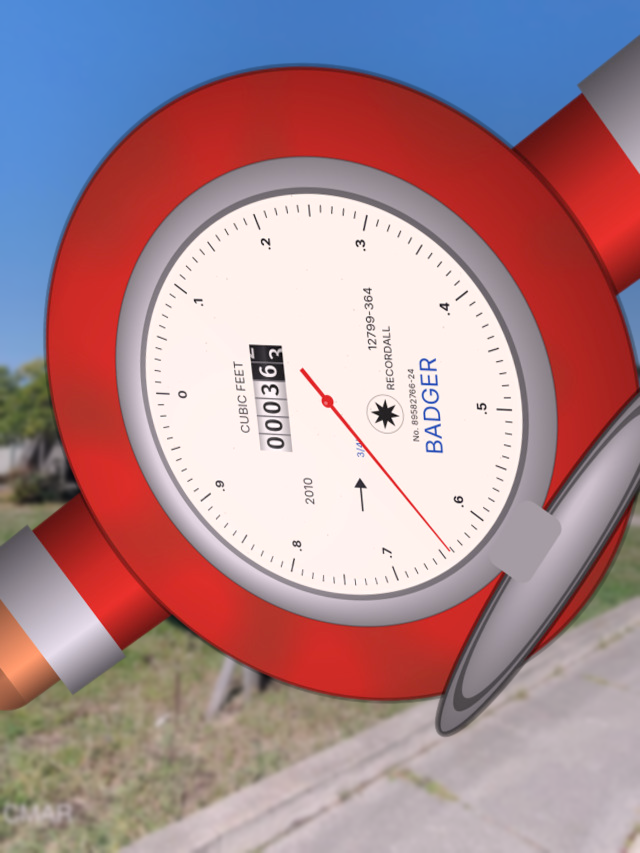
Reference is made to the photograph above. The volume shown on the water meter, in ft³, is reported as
362.64 ft³
